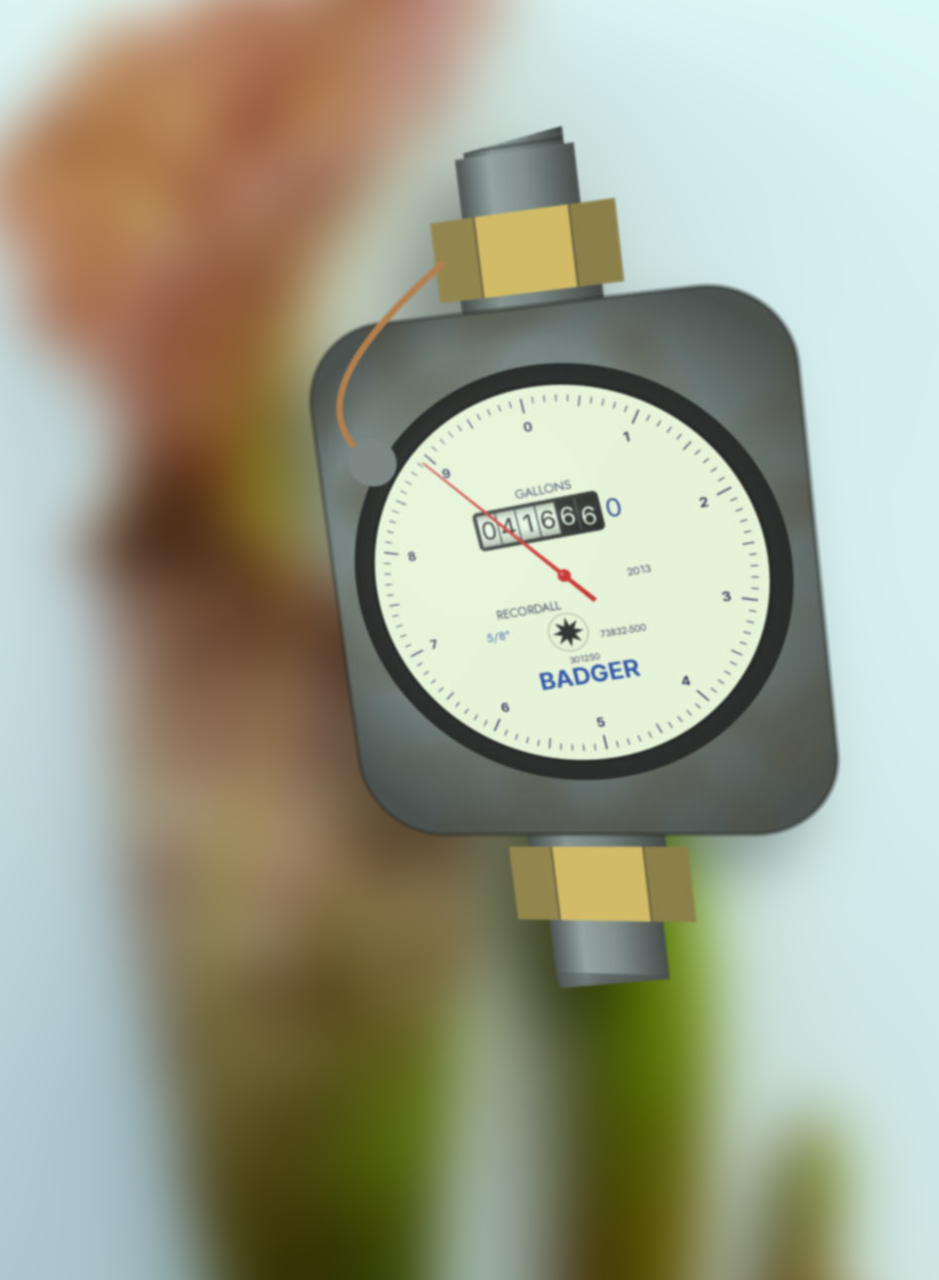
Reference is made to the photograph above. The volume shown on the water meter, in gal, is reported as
416658.9 gal
